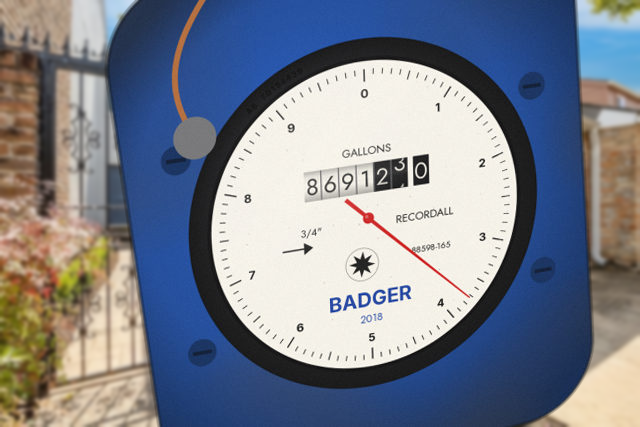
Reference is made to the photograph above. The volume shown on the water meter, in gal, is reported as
8691233.7 gal
